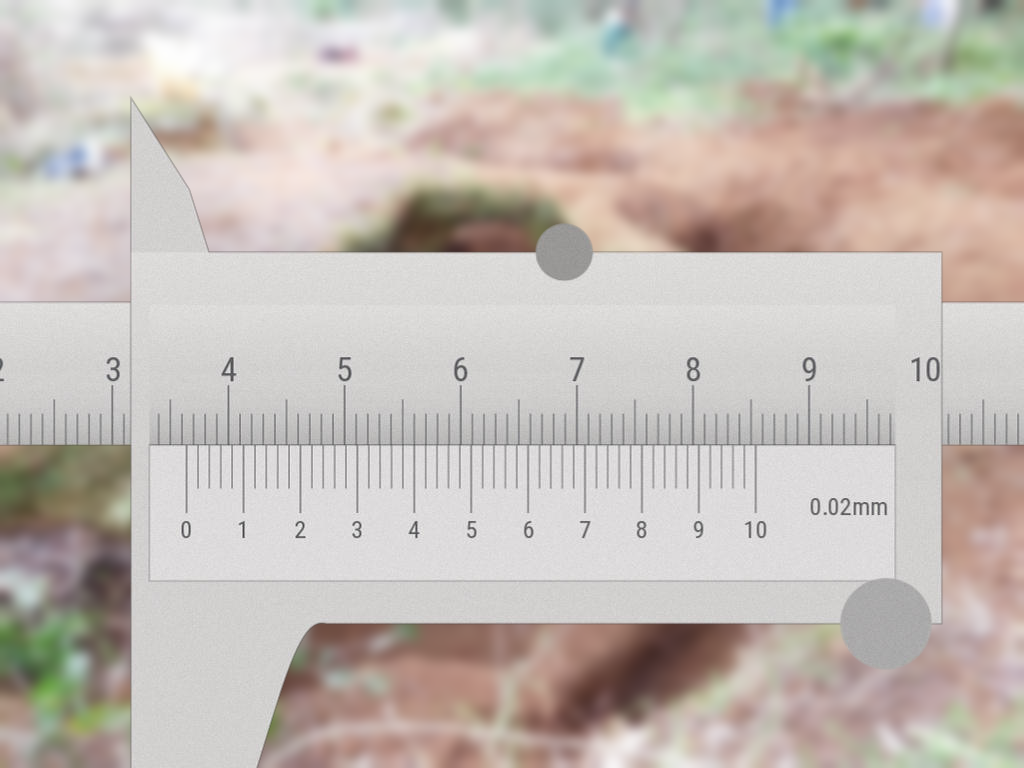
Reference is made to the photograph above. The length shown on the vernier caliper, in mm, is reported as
36.4 mm
